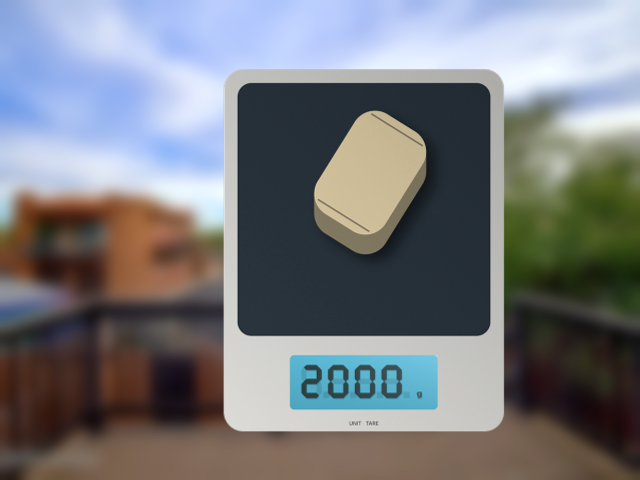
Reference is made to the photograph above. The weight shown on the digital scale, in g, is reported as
2000 g
